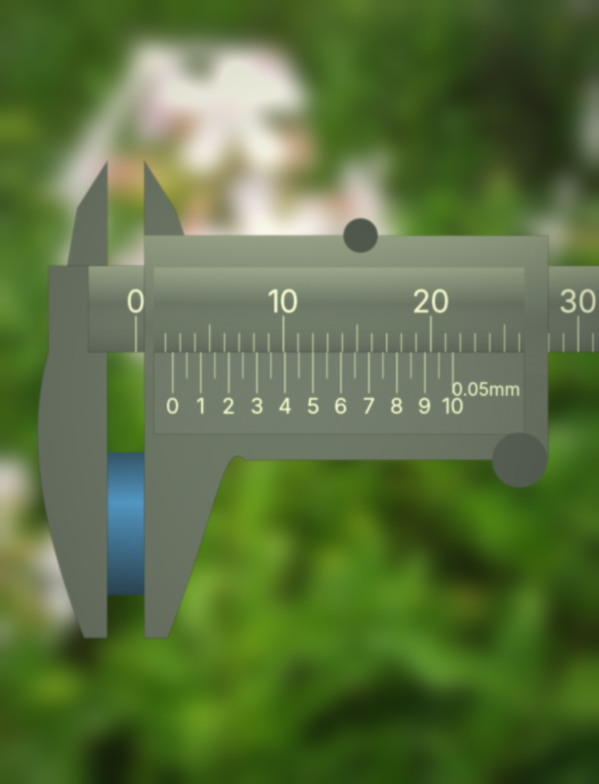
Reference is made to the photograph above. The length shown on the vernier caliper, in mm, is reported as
2.5 mm
